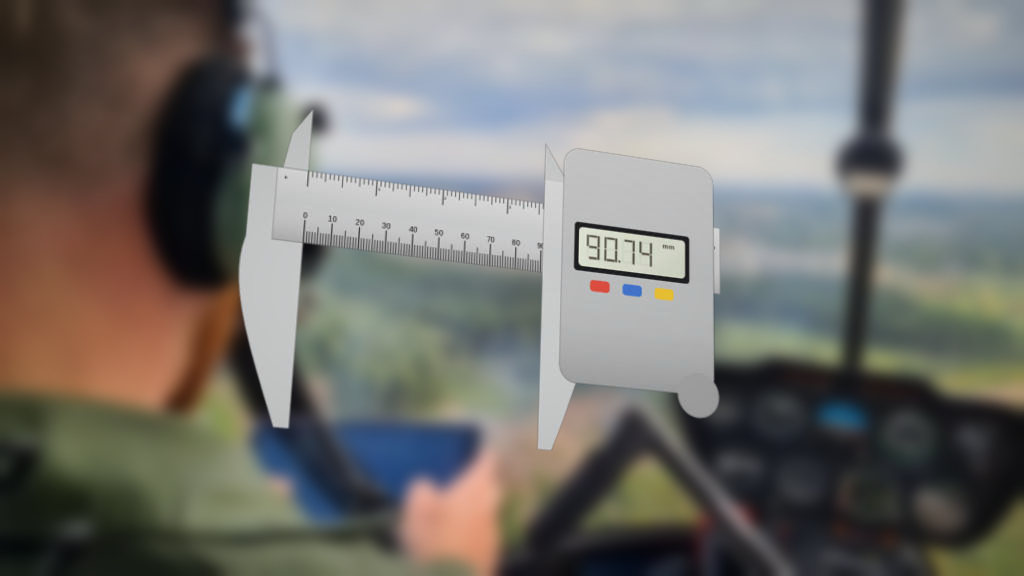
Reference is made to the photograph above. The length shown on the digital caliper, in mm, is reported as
90.74 mm
